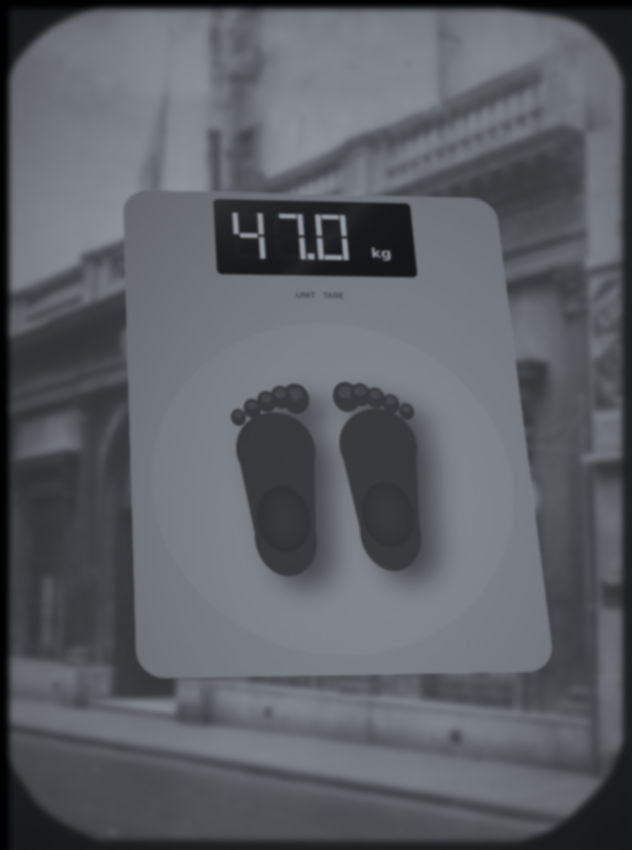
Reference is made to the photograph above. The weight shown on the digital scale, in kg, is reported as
47.0 kg
